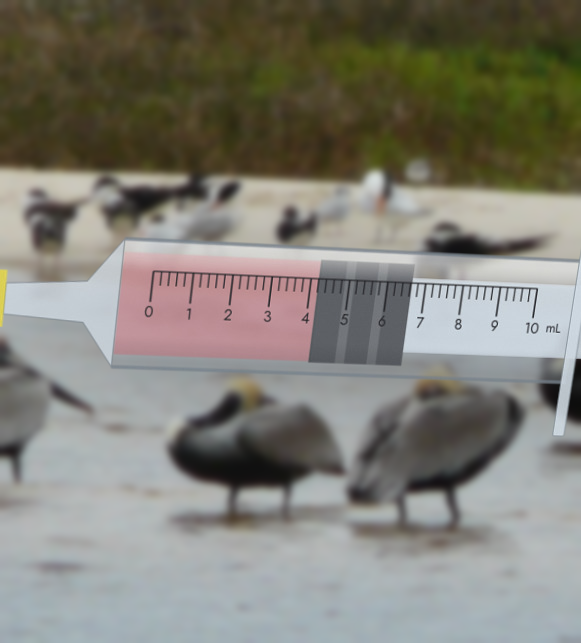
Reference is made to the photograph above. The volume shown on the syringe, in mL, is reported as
4.2 mL
